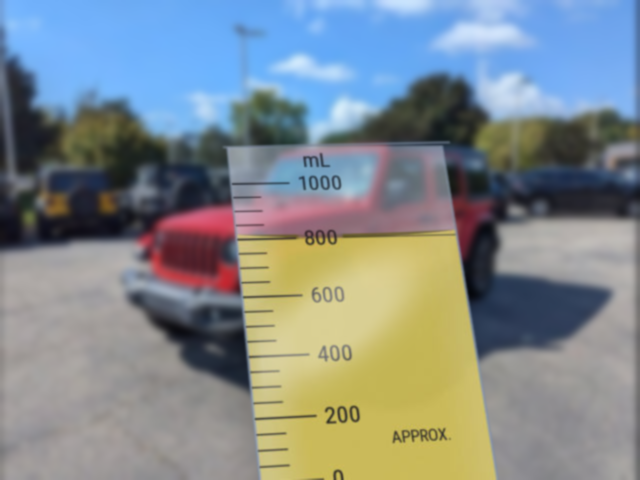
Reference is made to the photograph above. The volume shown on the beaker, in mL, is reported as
800 mL
